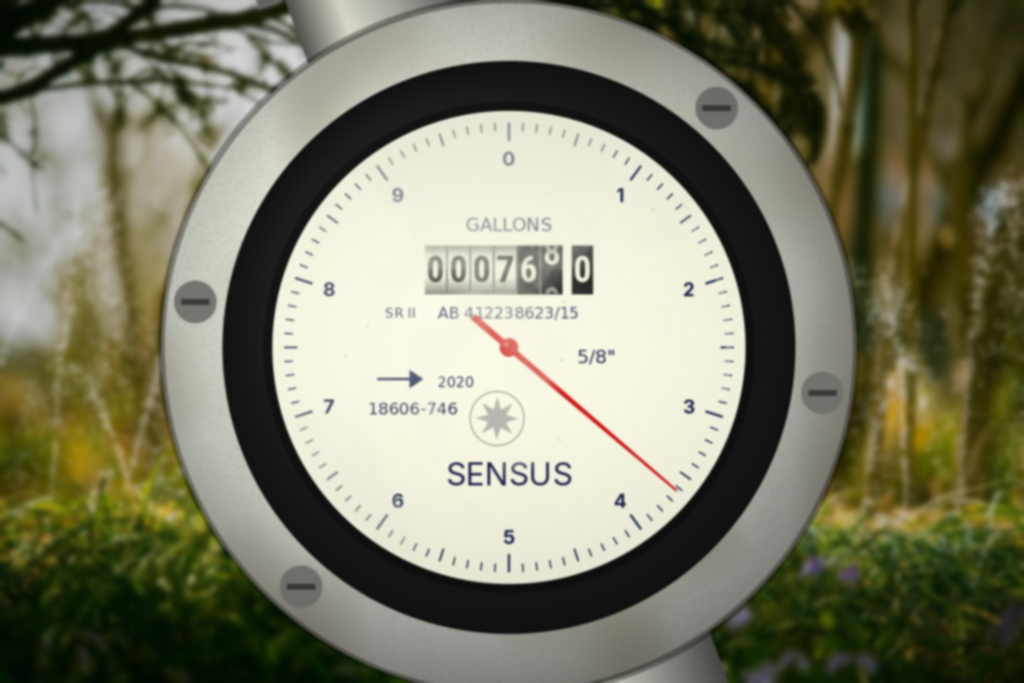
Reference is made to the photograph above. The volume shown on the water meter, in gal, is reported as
7683.6 gal
